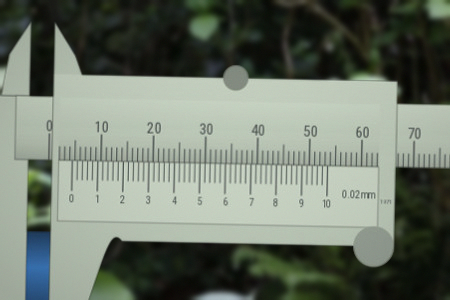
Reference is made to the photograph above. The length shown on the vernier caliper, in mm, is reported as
4.5 mm
